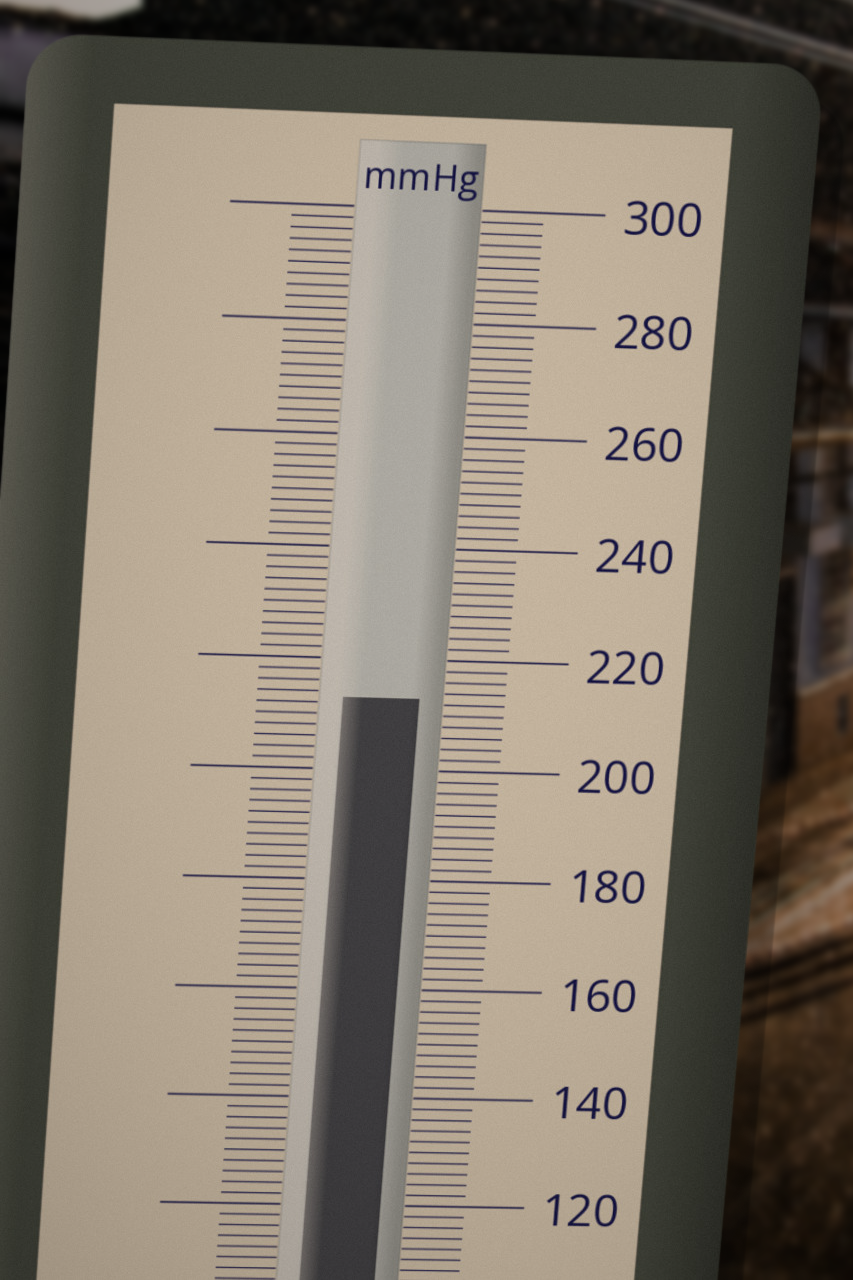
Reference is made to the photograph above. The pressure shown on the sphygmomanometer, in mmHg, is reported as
213 mmHg
